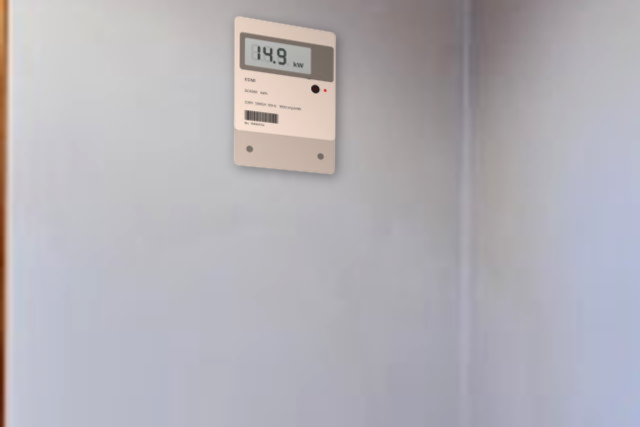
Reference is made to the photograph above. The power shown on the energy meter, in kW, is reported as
14.9 kW
